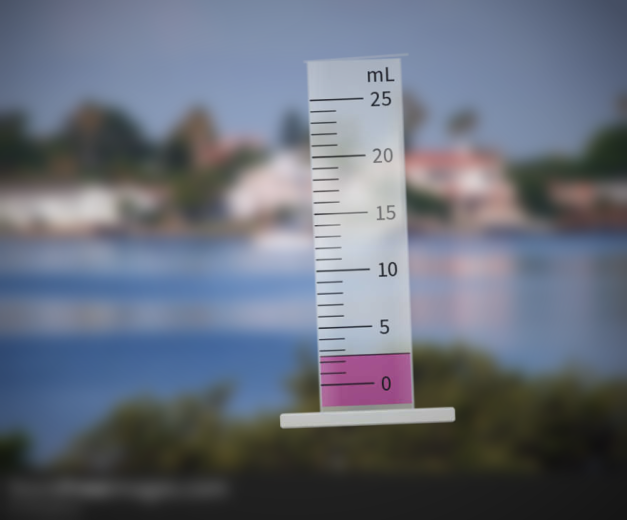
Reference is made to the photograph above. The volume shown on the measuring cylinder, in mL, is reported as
2.5 mL
